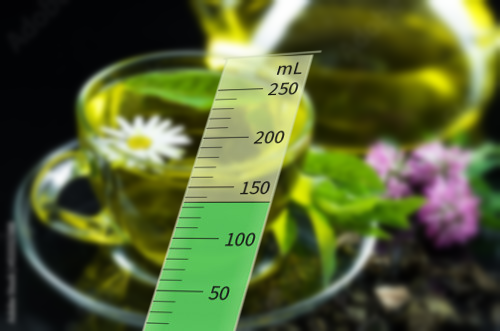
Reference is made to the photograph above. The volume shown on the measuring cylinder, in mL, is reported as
135 mL
